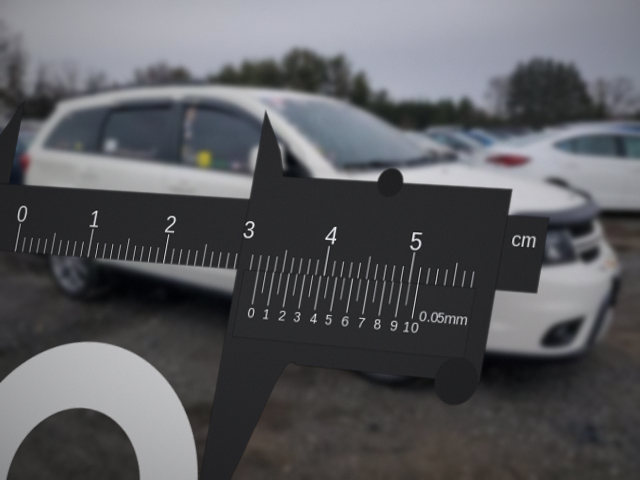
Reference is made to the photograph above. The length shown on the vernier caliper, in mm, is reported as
32.0 mm
